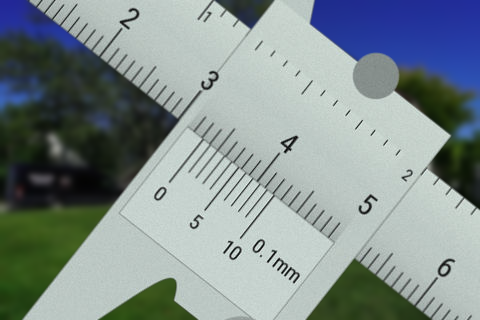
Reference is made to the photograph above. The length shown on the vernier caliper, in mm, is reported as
33.2 mm
